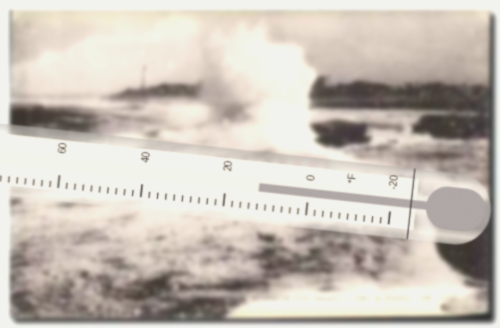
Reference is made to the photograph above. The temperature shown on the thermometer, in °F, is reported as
12 °F
